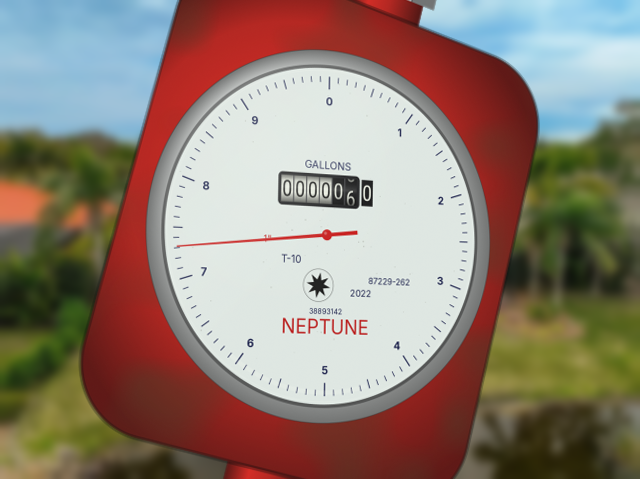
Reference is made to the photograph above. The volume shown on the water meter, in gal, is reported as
57.3 gal
